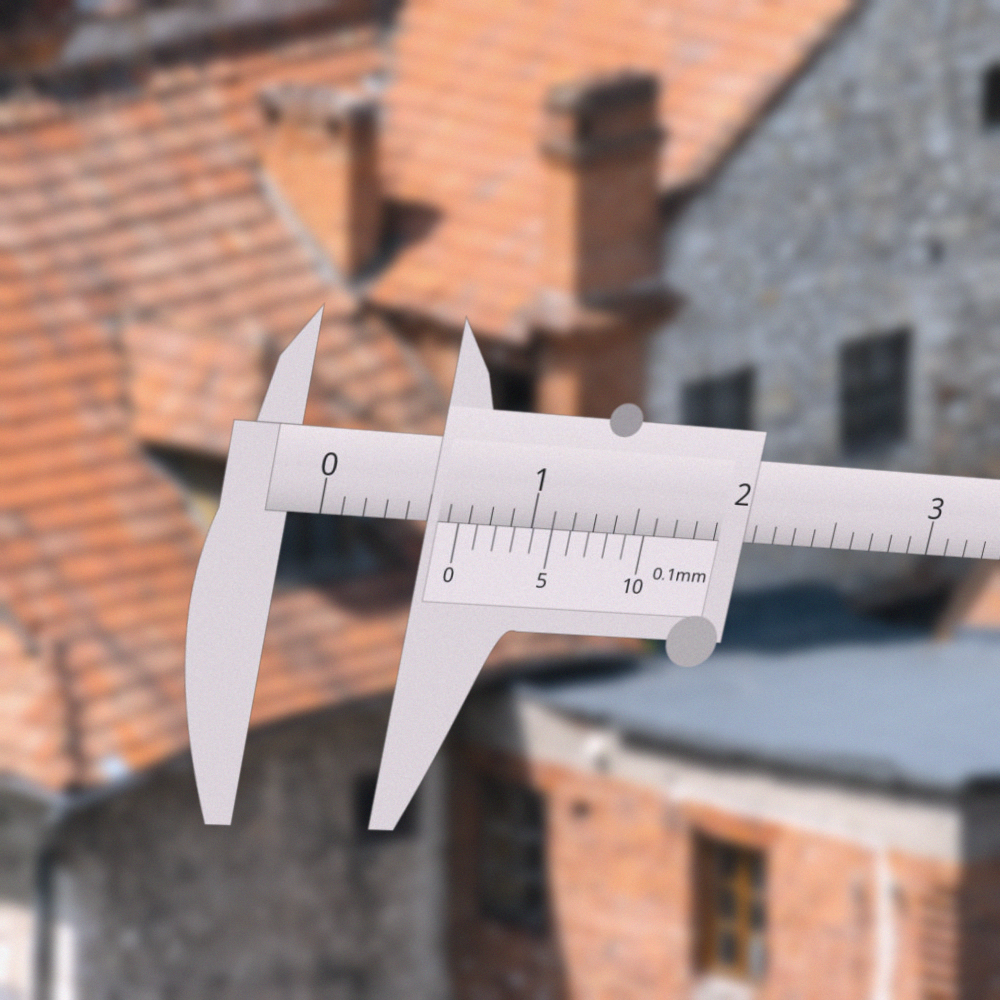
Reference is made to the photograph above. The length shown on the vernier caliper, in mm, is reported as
6.5 mm
